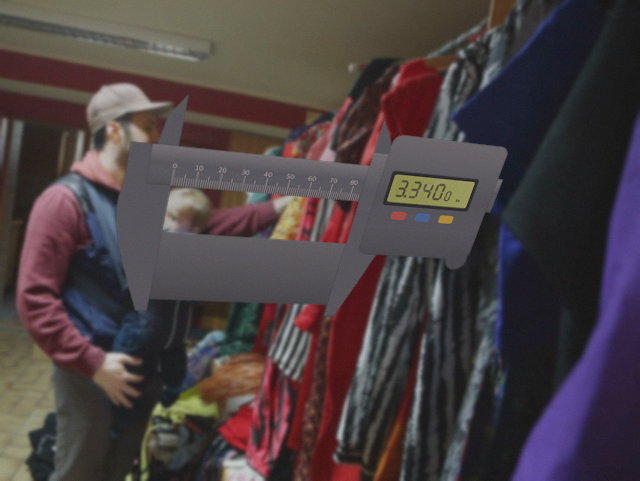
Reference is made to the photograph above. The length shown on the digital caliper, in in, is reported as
3.3400 in
